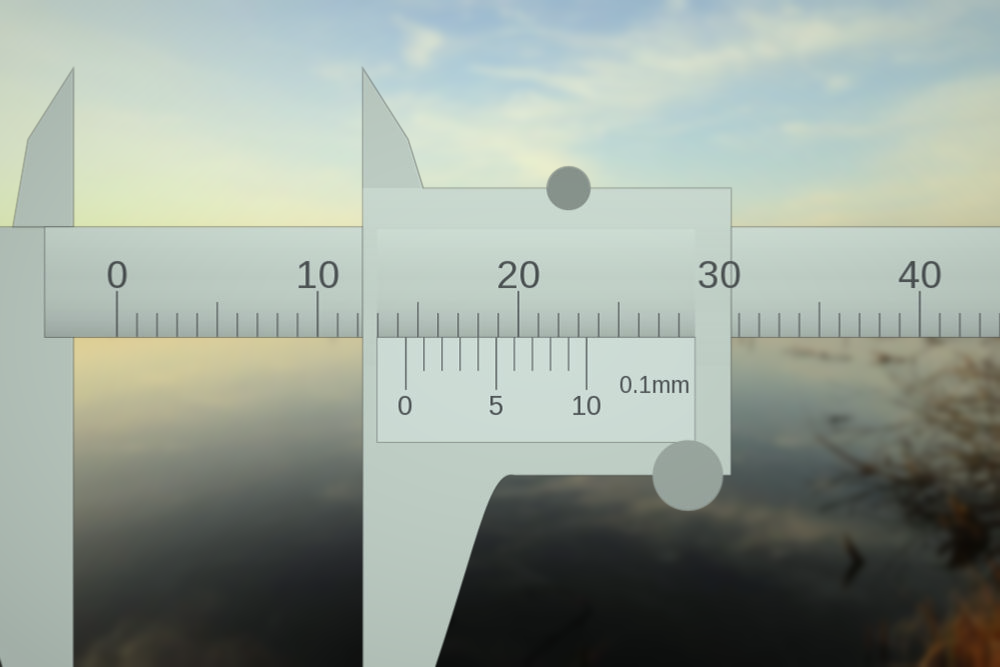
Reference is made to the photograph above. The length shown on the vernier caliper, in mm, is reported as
14.4 mm
